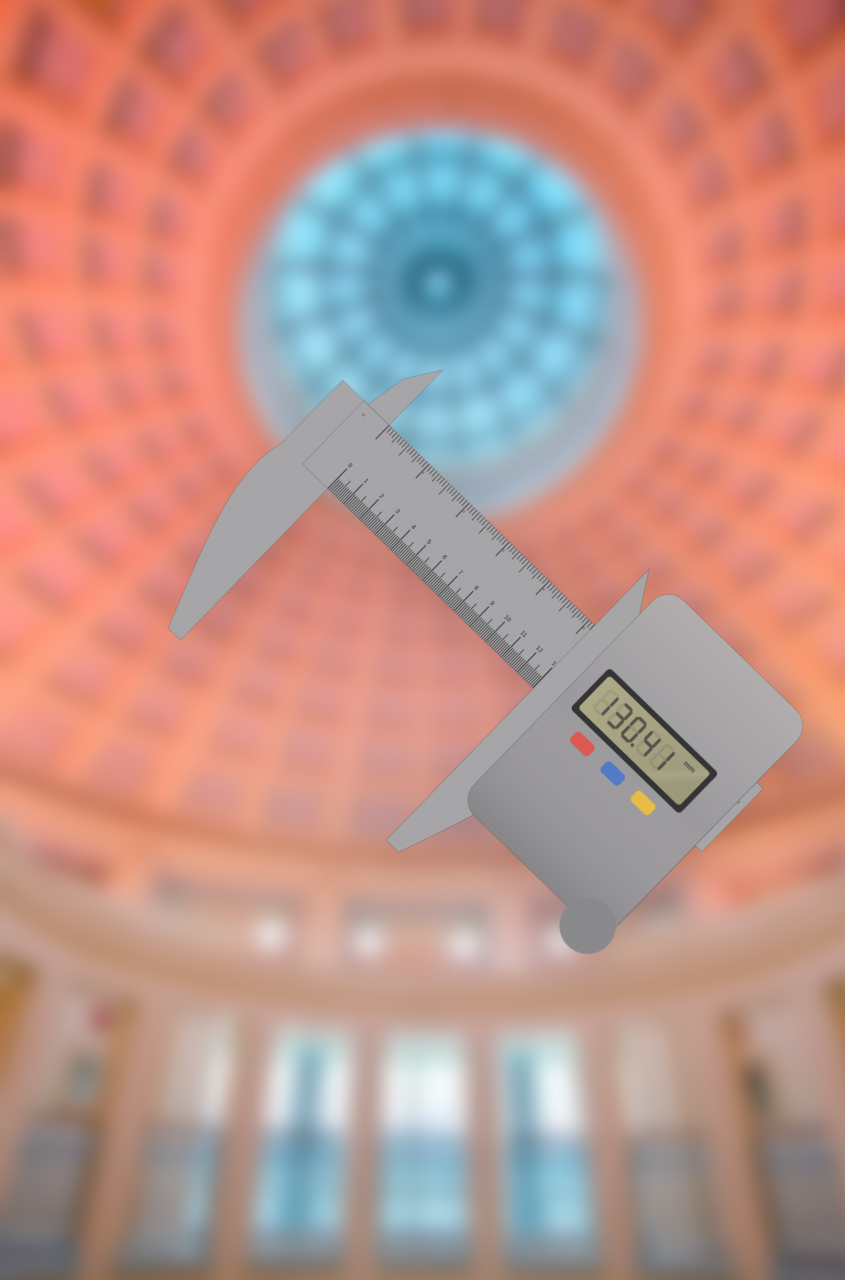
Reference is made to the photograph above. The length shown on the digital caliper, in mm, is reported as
130.41 mm
